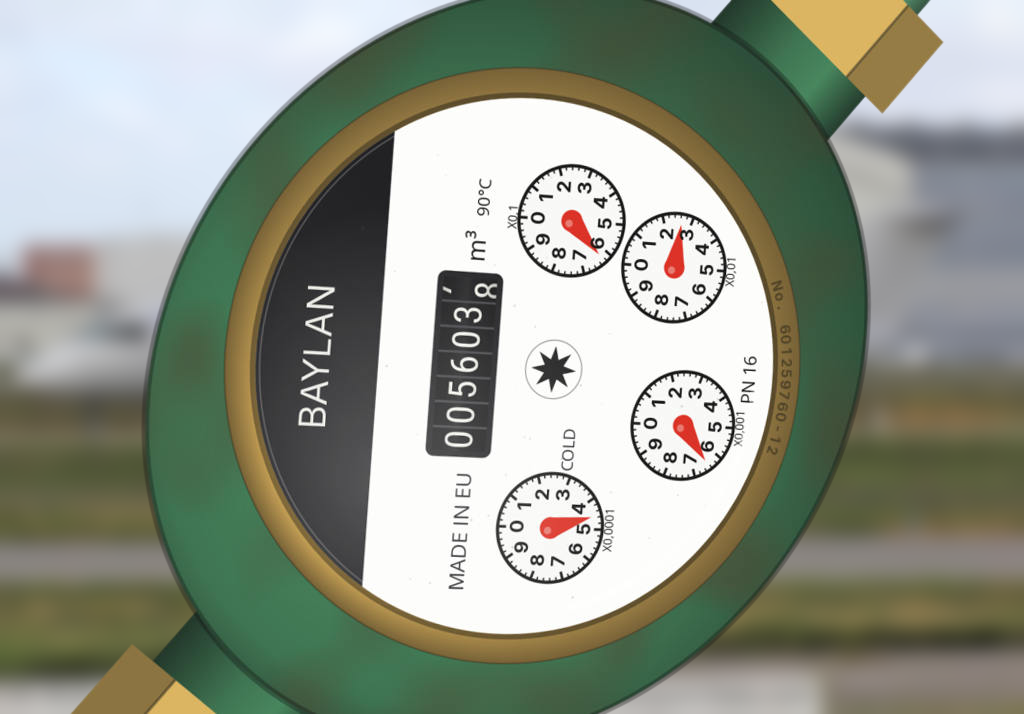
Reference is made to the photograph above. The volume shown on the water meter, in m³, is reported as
56037.6264 m³
